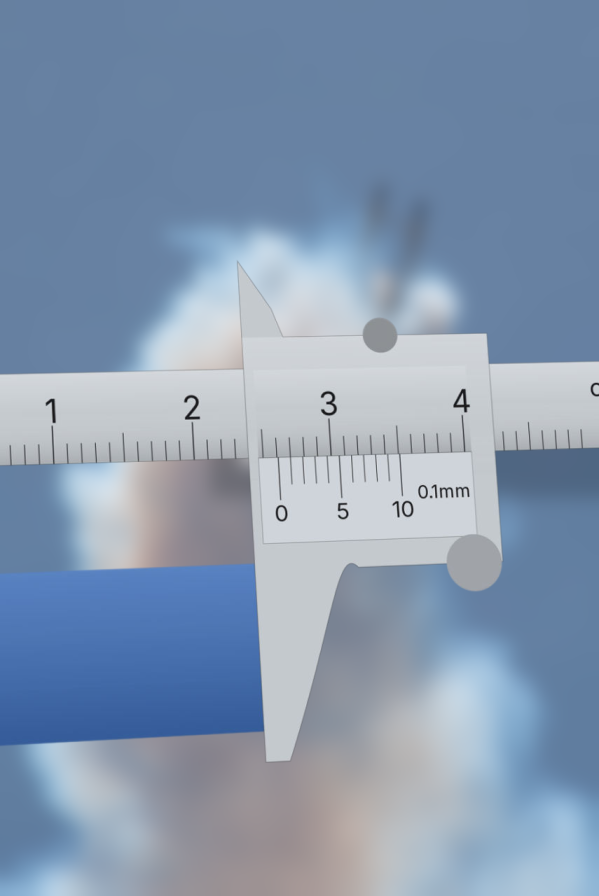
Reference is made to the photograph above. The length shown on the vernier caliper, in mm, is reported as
26.1 mm
